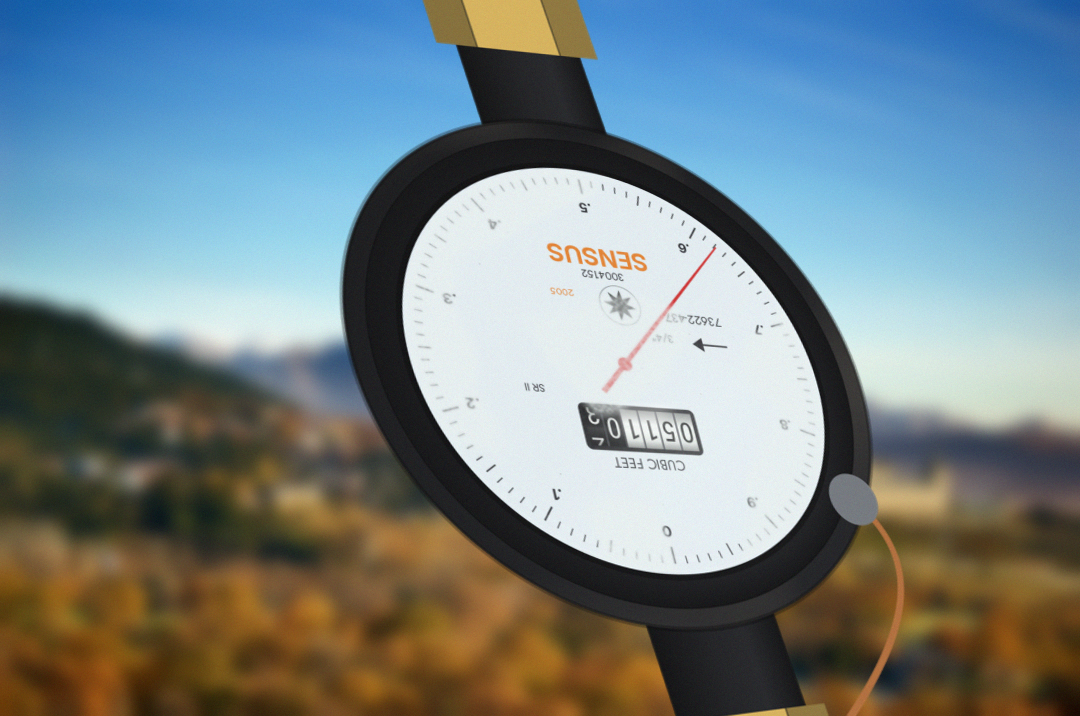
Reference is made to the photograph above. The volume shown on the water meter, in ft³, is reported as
51102.62 ft³
